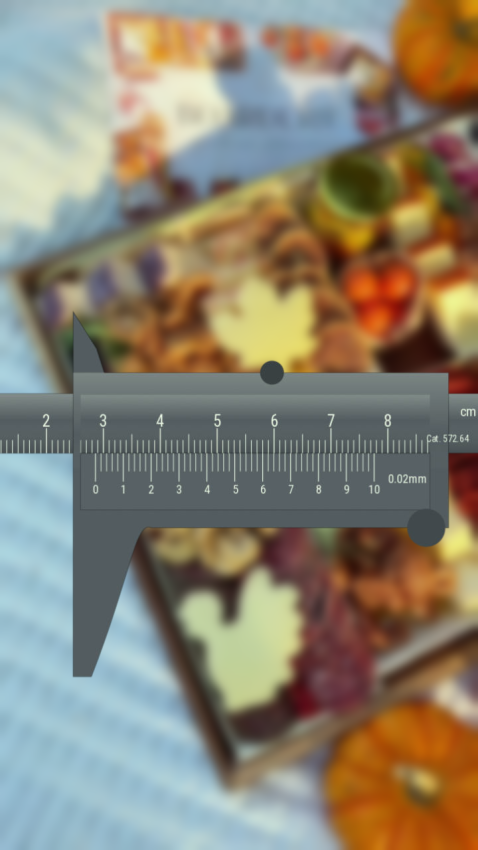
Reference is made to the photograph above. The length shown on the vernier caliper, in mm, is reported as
28.6 mm
